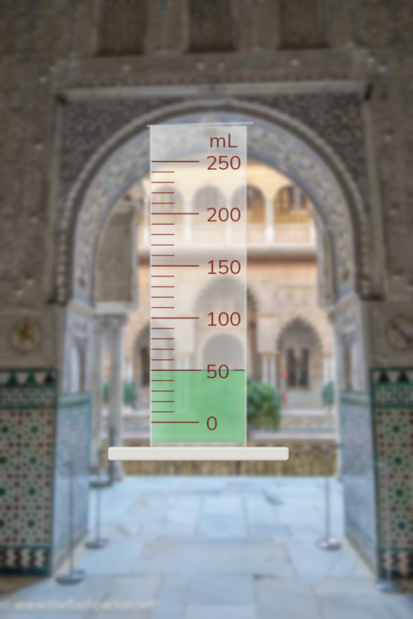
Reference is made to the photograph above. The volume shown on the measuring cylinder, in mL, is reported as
50 mL
